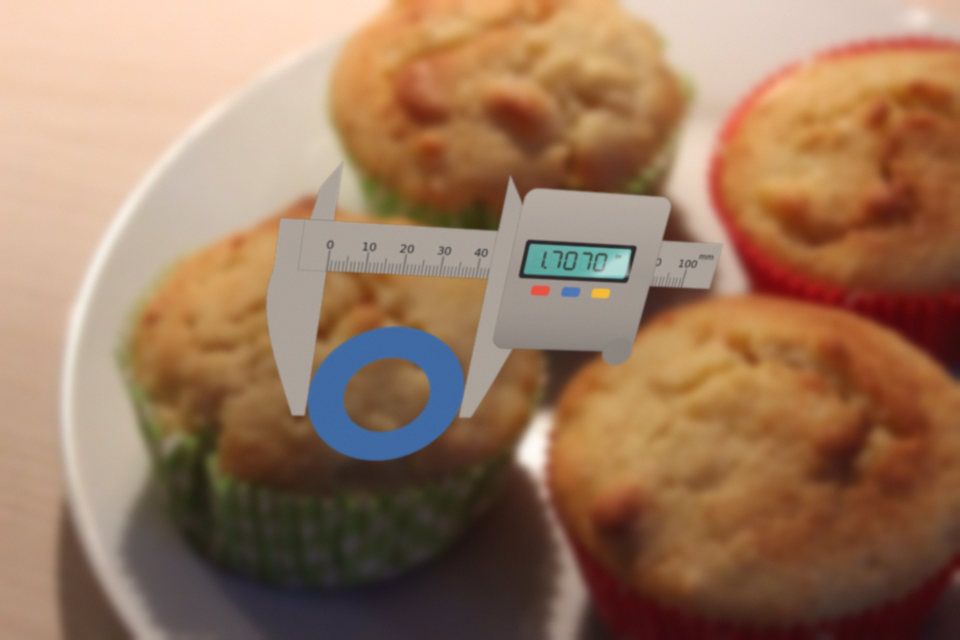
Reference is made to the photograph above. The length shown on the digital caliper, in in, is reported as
1.7070 in
